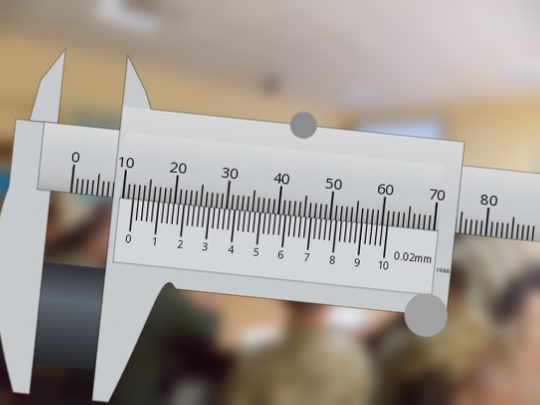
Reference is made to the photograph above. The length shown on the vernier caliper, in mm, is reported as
12.0 mm
